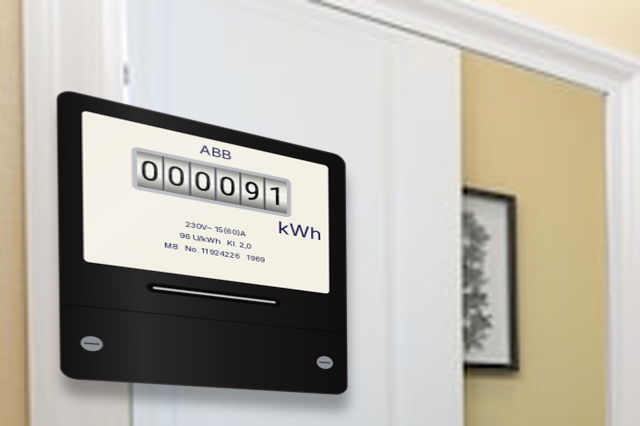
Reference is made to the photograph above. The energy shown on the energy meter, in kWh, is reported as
91 kWh
